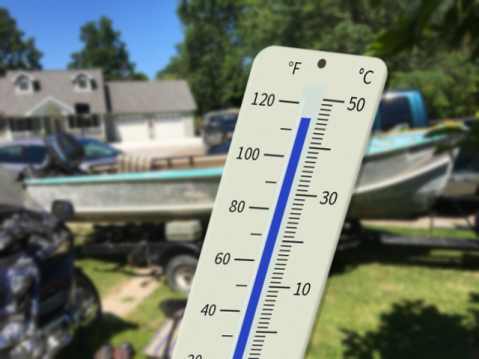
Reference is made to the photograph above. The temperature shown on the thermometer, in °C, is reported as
46 °C
